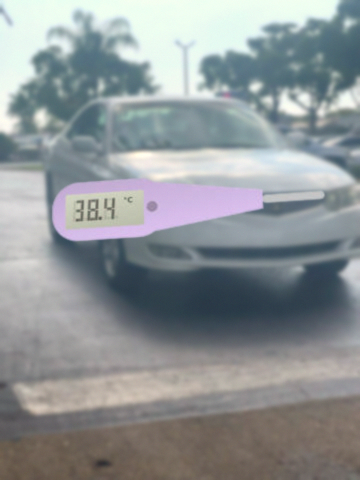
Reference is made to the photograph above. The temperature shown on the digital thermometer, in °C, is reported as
38.4 °C
